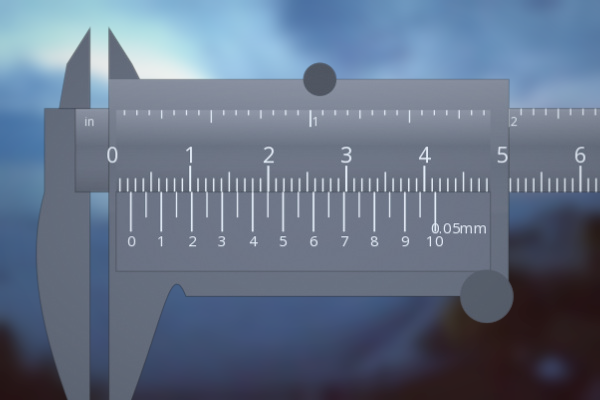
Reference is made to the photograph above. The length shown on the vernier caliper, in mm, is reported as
2.4 mm
